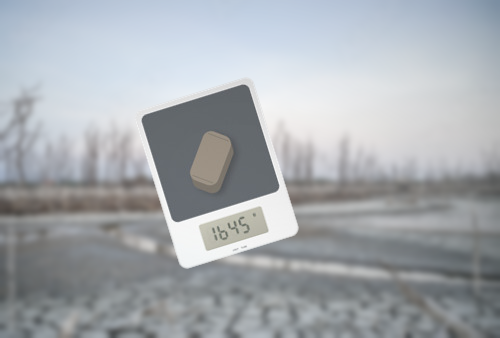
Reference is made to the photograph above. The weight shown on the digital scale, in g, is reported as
1645 g
